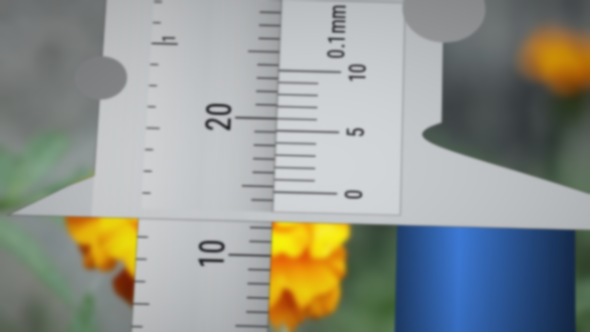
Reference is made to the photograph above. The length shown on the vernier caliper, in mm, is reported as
14.6 mm
